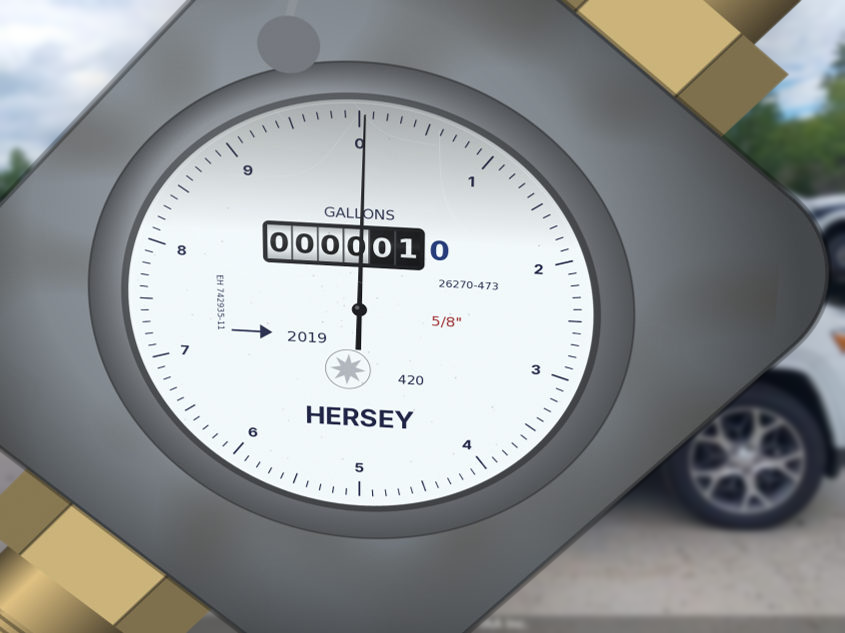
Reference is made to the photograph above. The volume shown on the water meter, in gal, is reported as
10.0 gal
